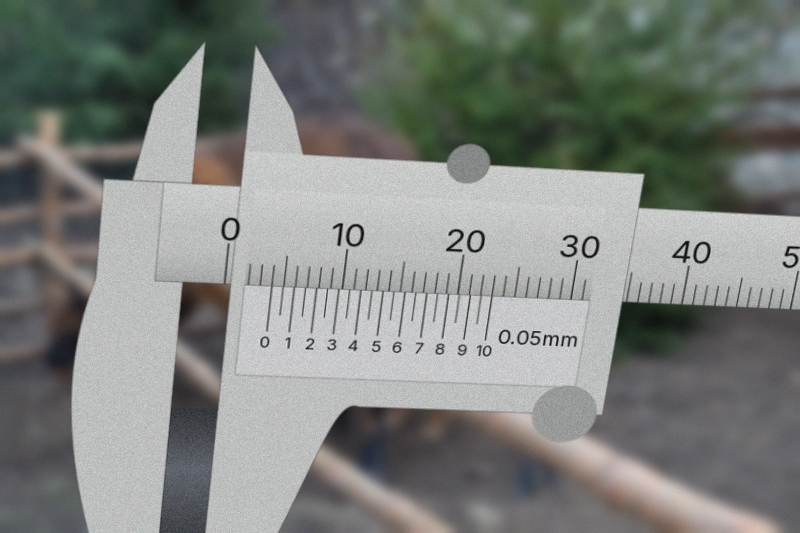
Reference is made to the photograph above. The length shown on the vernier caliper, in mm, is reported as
4.0 mm
